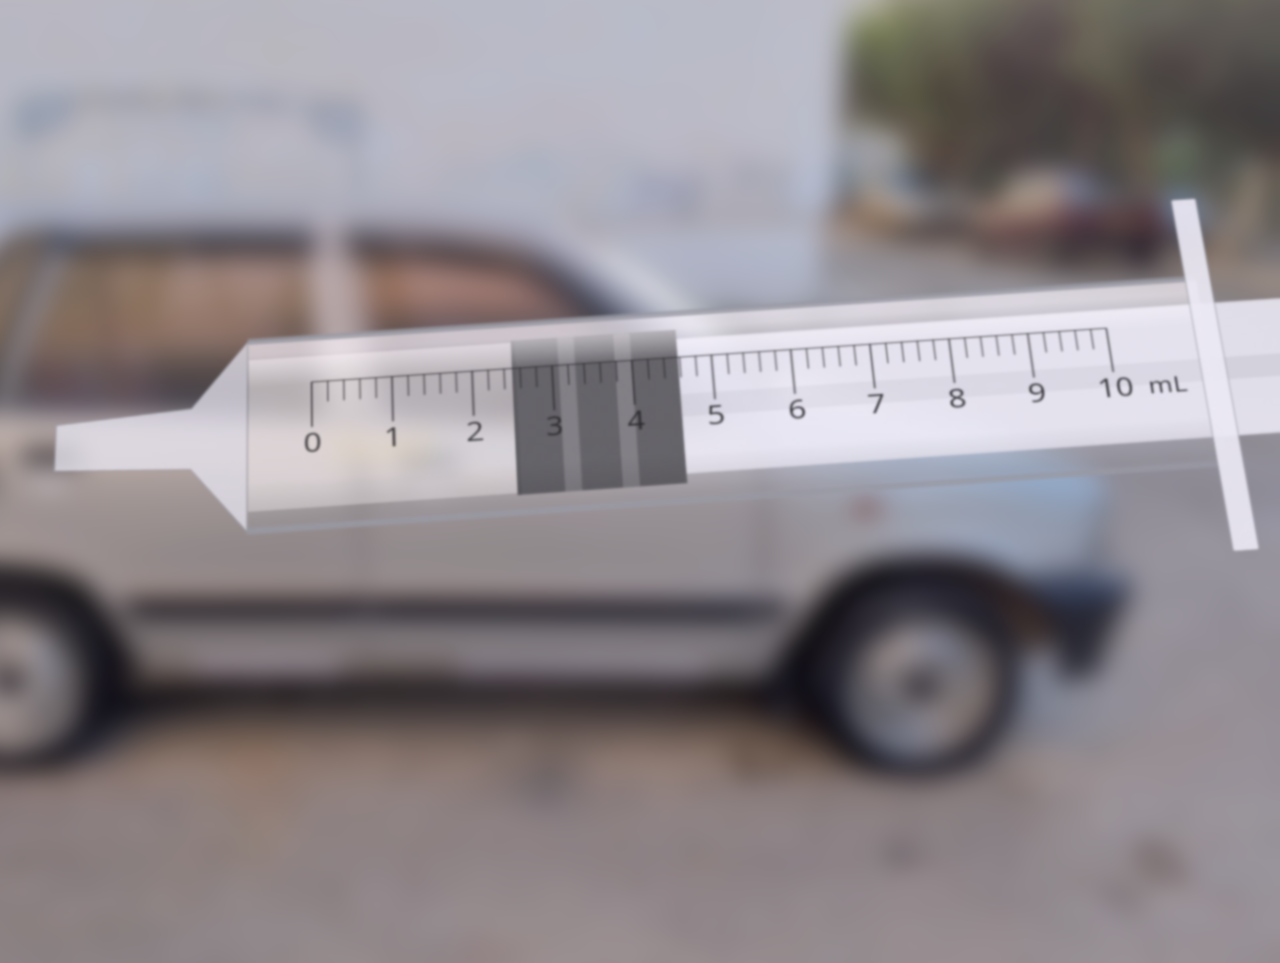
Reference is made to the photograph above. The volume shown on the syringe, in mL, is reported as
2.5 mL
